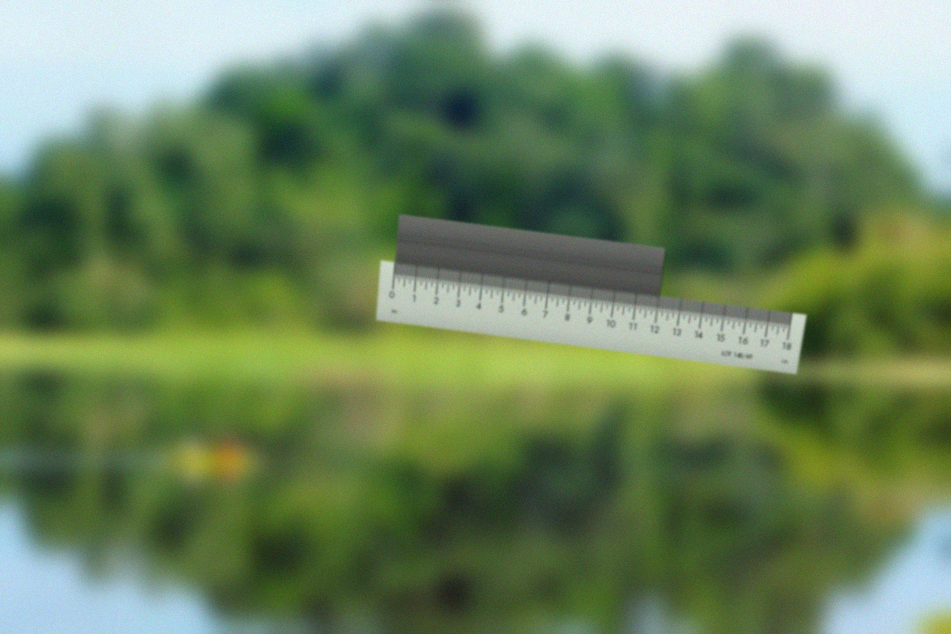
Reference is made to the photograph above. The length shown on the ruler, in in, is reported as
12 in
